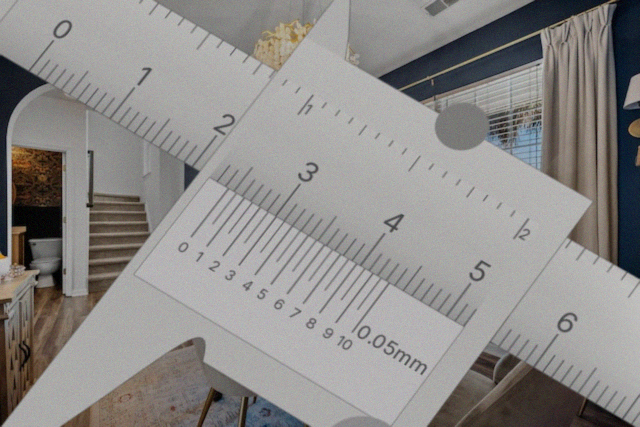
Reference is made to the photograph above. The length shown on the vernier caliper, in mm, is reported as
24.4 mm
